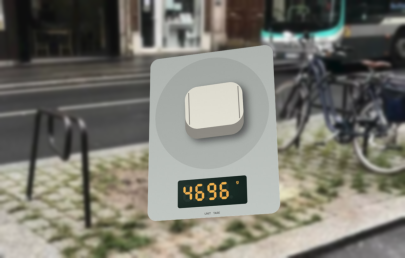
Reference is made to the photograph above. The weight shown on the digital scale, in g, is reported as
4696 g
